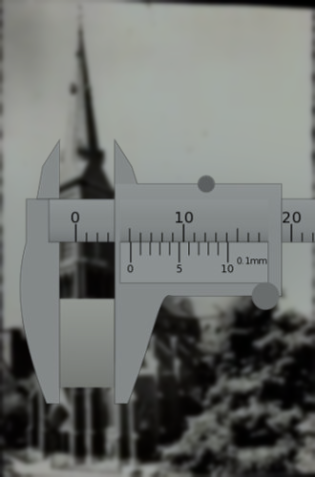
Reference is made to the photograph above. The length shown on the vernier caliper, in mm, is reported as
5.1 mm
